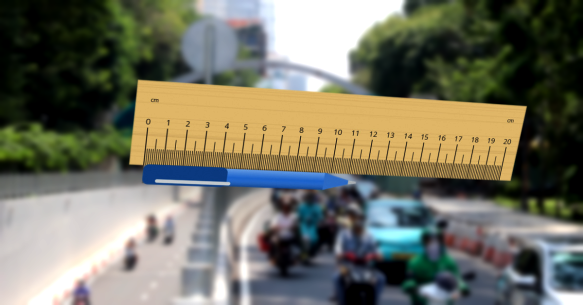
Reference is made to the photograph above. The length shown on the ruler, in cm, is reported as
11.5 cm
